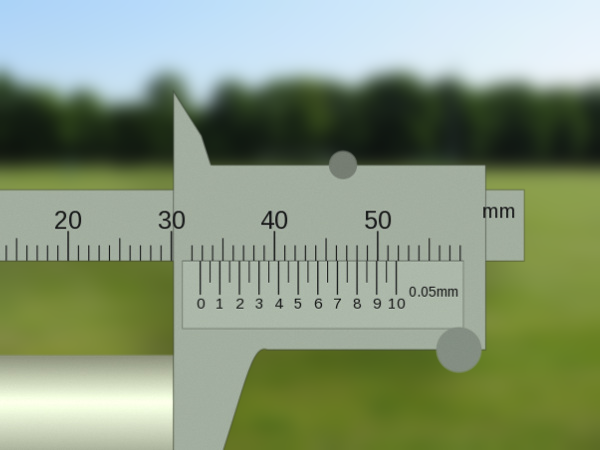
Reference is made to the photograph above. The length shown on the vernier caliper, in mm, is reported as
32.8 mm
